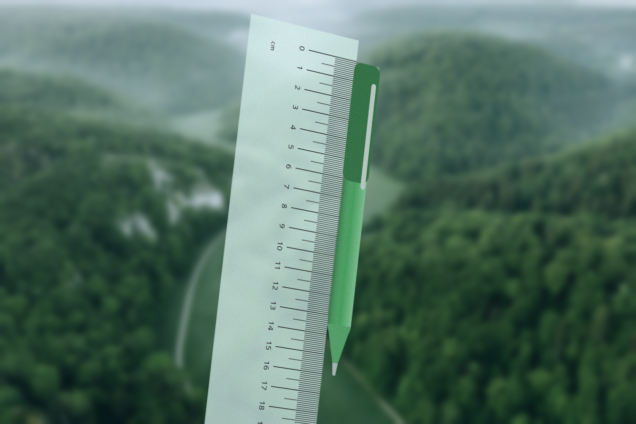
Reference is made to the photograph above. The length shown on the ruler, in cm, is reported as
16 cm
